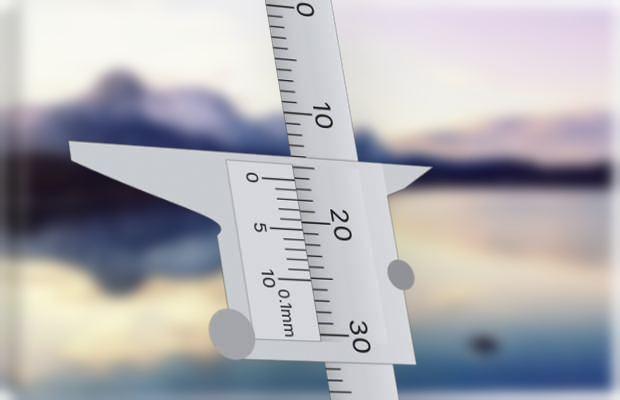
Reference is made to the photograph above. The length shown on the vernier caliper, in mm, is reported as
16.2 mm
